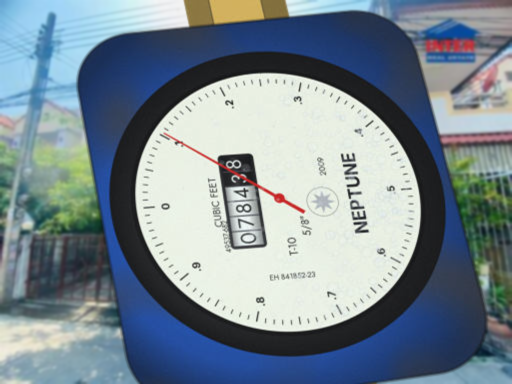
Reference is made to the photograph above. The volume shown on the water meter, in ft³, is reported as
78438.10 ft³
